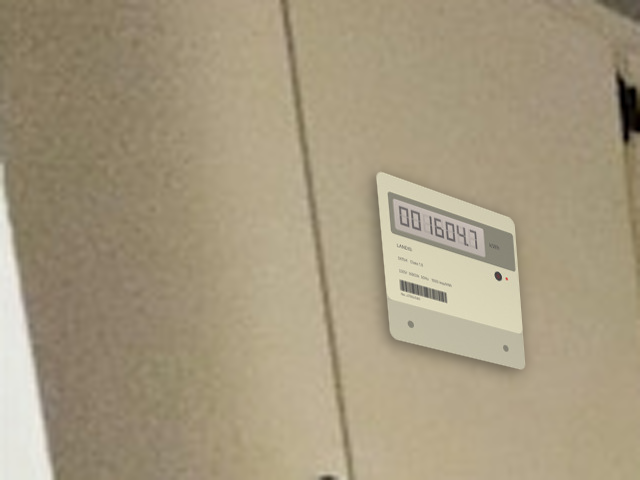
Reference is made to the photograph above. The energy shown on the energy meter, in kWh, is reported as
1604.7 kWh
